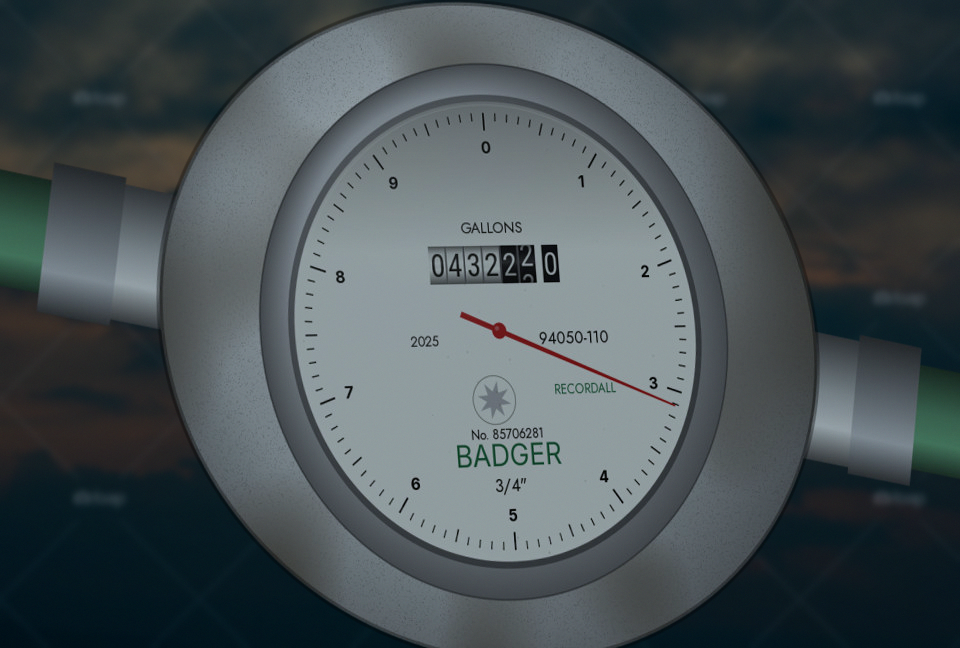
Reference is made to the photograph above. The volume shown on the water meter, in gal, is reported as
432223.1 gal
